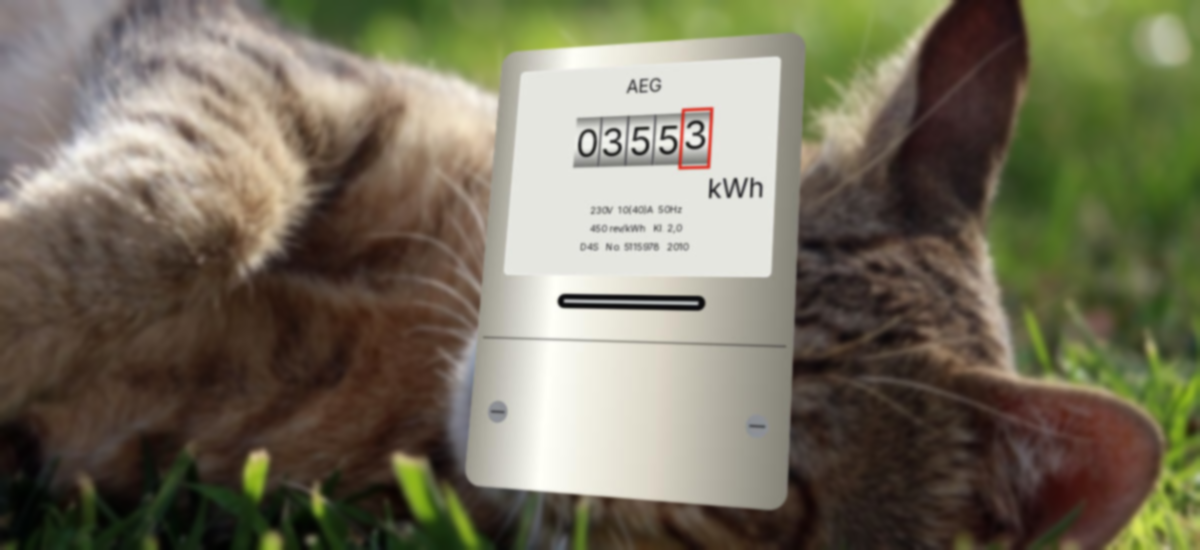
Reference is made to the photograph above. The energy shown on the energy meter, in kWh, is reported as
355.3 kWh
